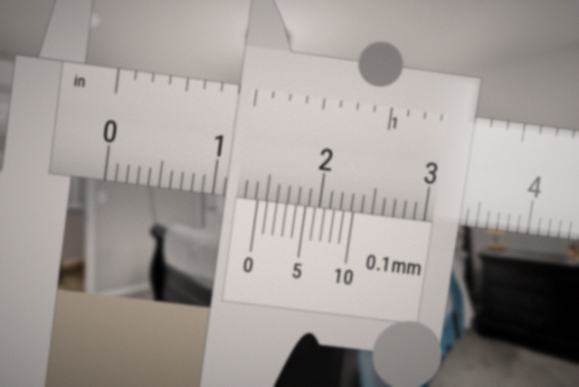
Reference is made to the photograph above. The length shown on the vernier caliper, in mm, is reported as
14.2 mm
